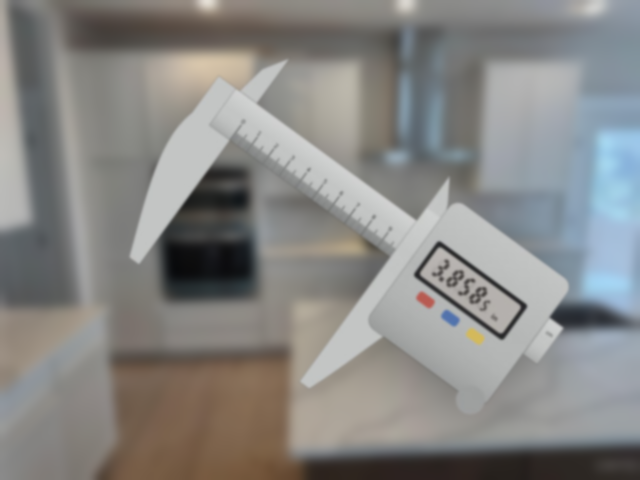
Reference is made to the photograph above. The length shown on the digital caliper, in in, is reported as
3.8585 in
